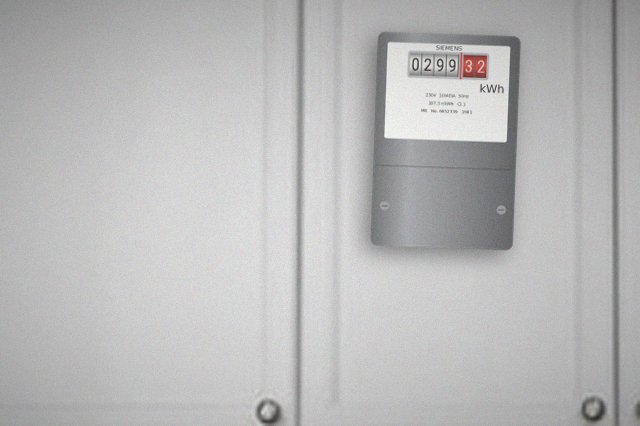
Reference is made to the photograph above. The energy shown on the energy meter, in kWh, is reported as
299.32 kWh
